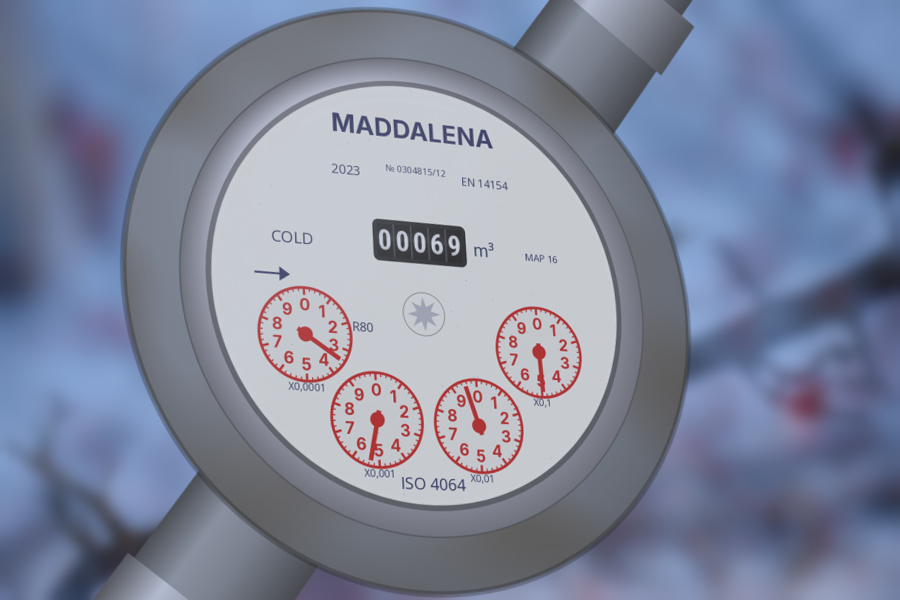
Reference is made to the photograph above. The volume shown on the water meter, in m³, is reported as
69.4953 m³
